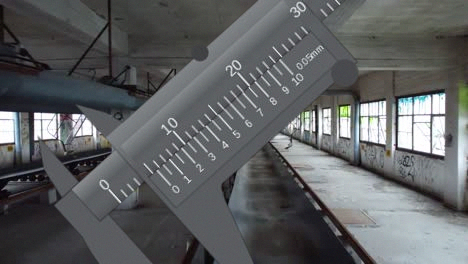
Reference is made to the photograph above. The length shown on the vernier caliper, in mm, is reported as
5.6 mm
